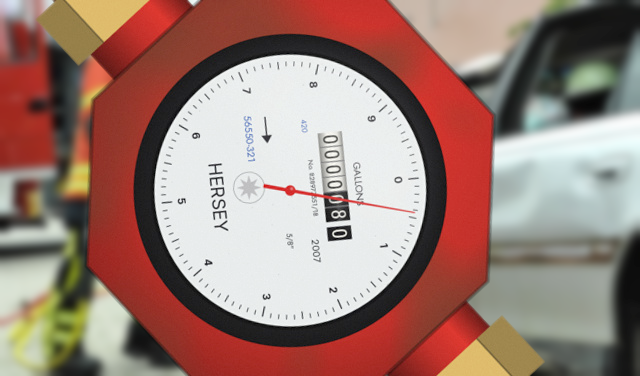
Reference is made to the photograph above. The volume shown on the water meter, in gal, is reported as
80.4 gal
